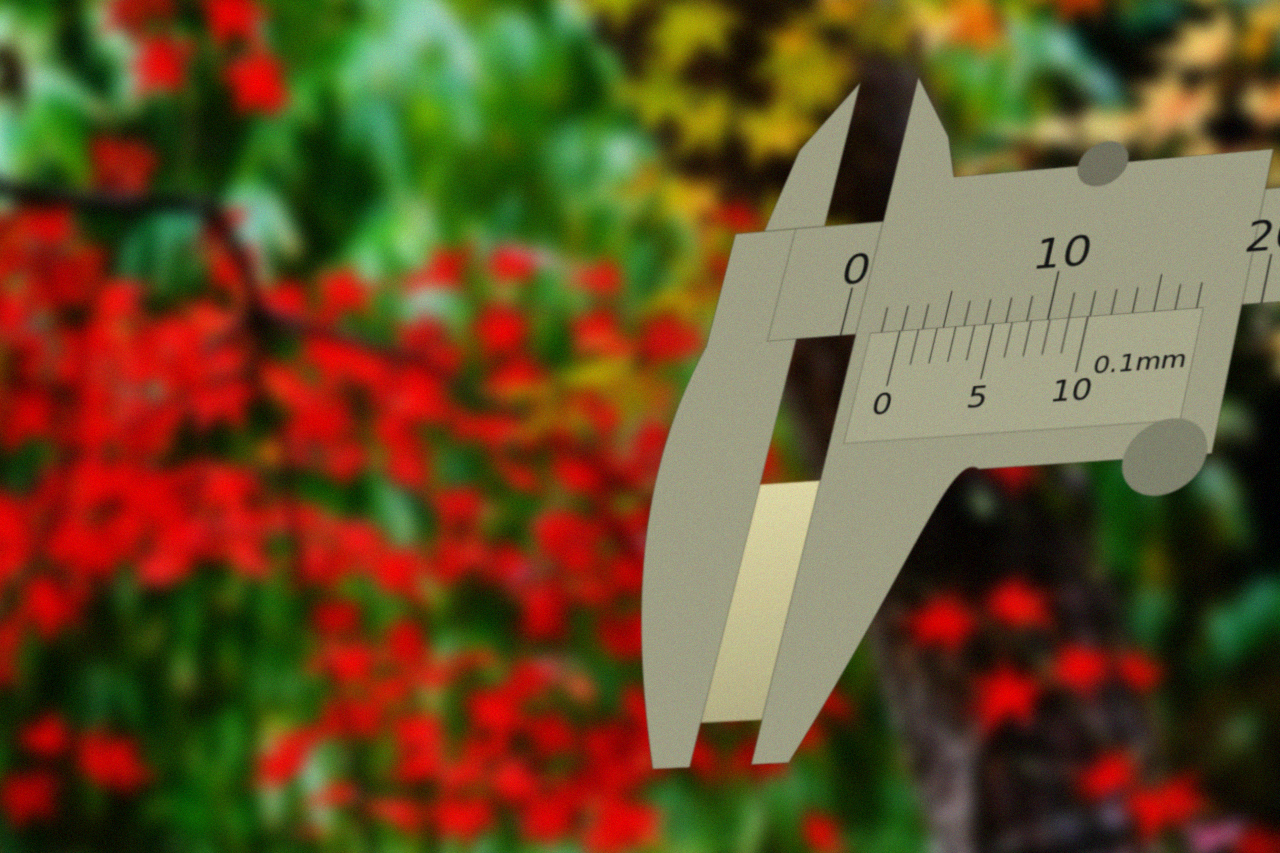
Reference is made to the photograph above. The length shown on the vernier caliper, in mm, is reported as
2.9 mm
